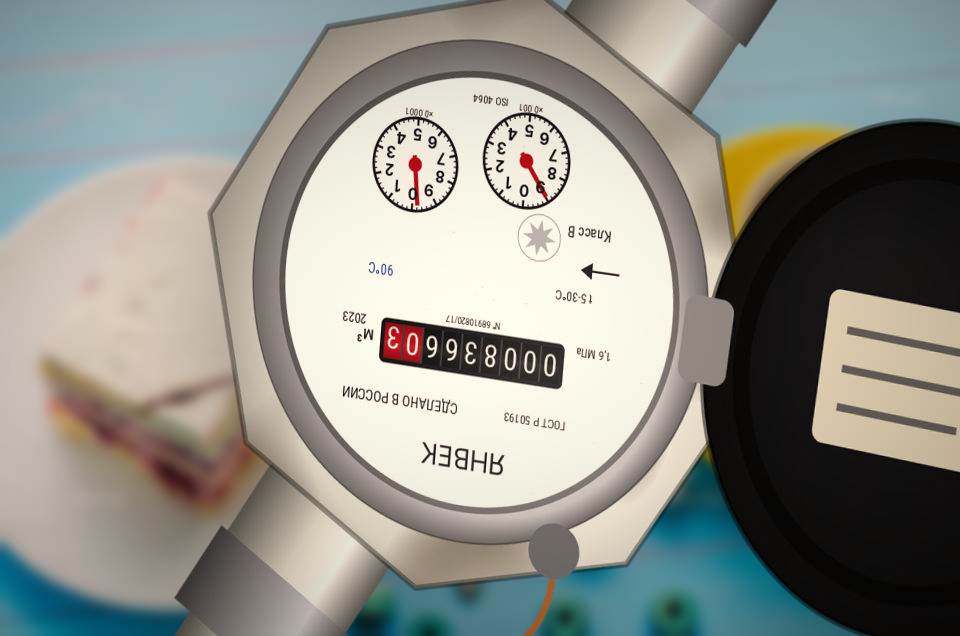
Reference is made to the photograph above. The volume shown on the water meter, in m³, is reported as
8366.0289 m³
